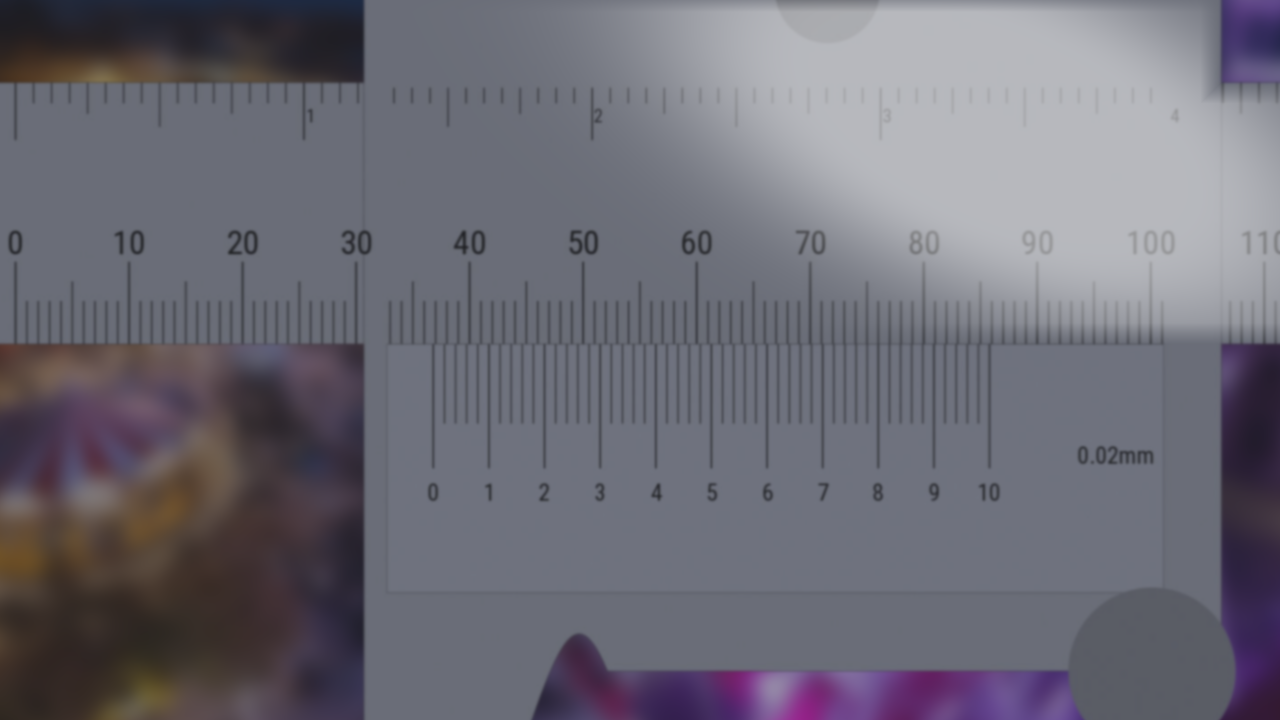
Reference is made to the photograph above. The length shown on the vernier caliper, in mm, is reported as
36.8 mm
